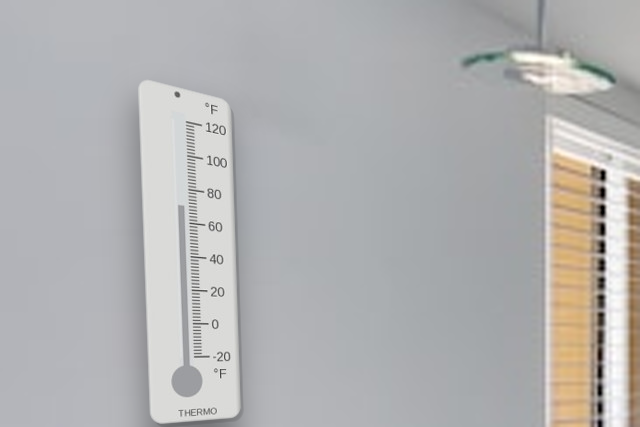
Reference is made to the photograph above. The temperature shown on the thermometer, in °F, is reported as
70 °F
